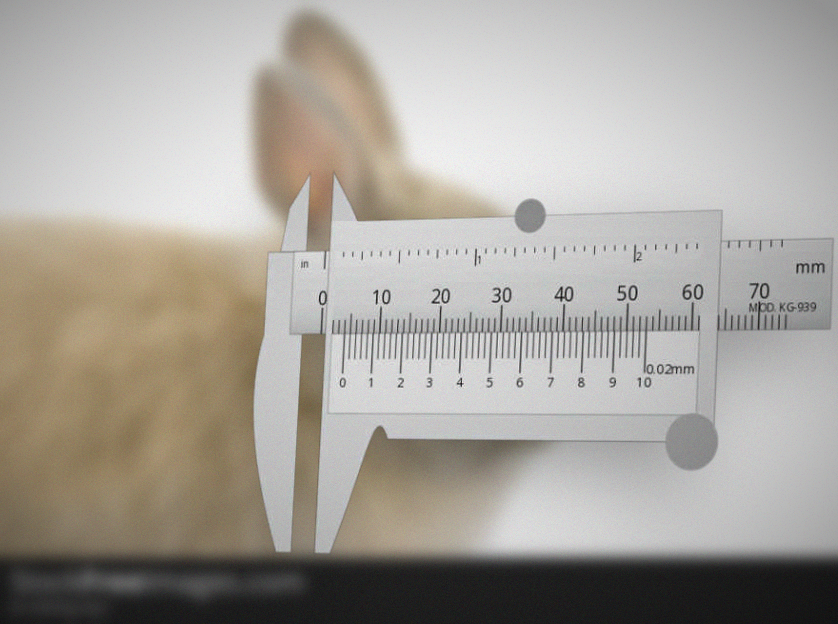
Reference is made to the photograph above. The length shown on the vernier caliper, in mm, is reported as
4.0 mm
